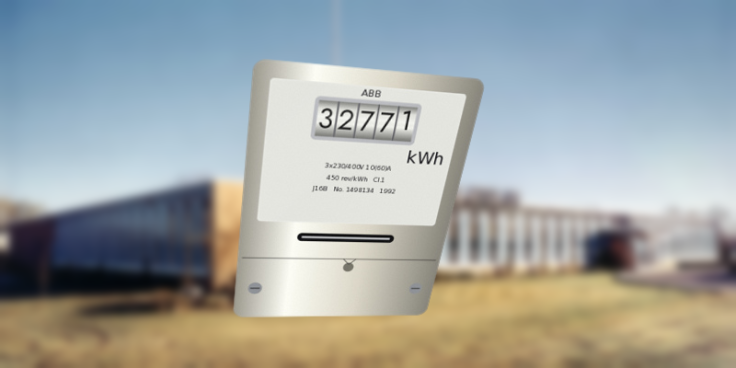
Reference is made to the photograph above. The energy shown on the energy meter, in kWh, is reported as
32771 kWh
